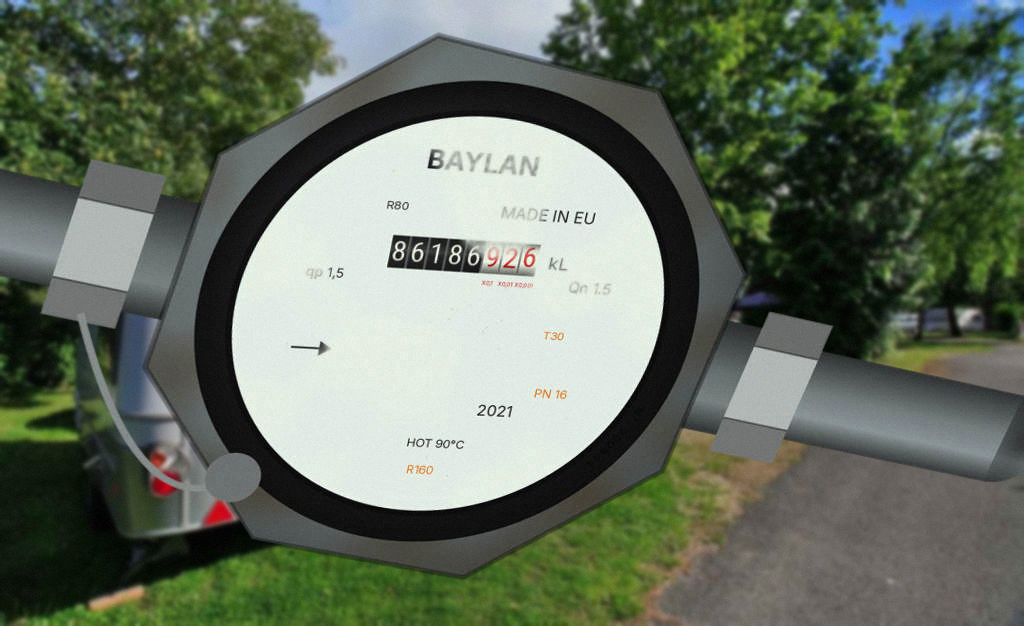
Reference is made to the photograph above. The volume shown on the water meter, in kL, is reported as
86186.926 kL
